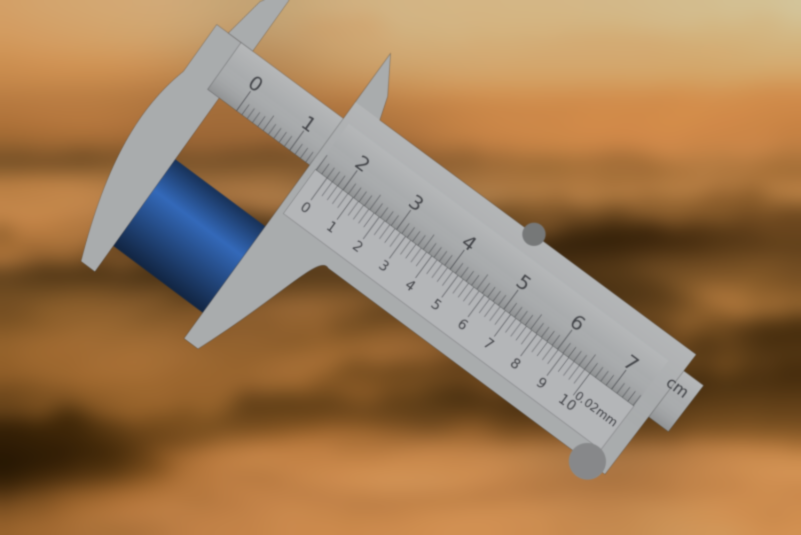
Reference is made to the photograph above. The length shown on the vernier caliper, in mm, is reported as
17.0 mm
